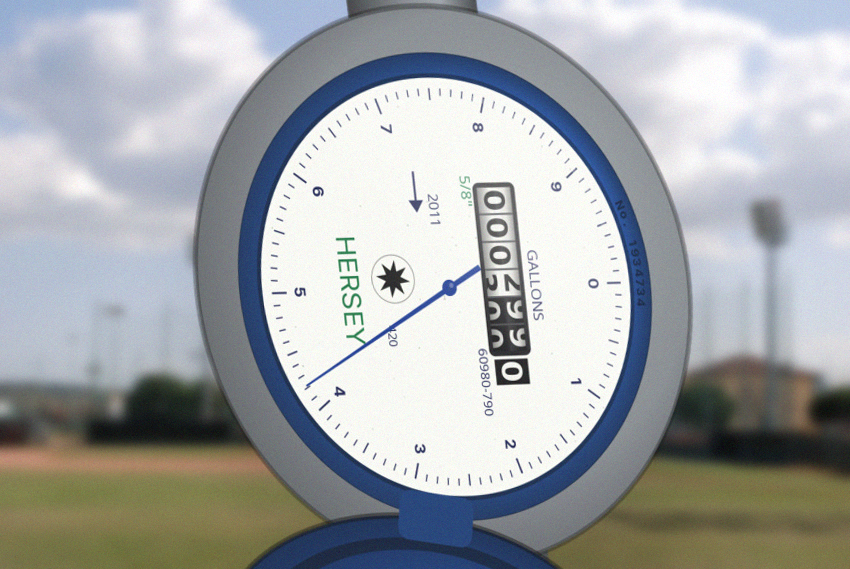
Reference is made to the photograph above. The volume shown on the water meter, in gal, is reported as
2994.2 gal
